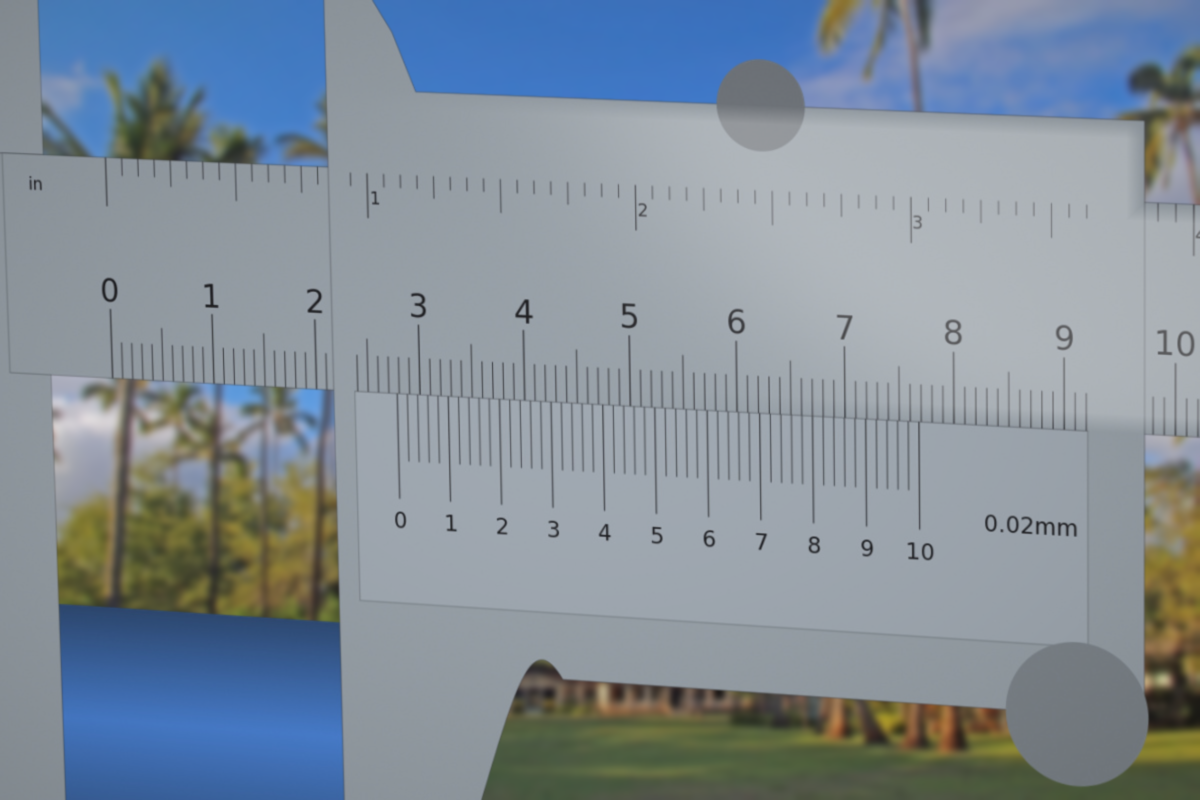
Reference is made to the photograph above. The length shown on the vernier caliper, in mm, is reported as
27.8 mm
